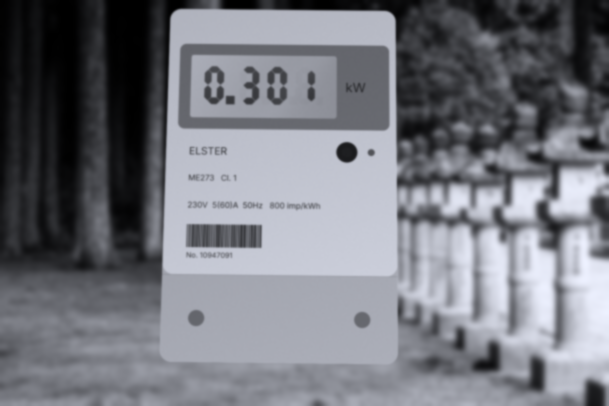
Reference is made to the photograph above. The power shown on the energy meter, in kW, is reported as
0.301 kW
